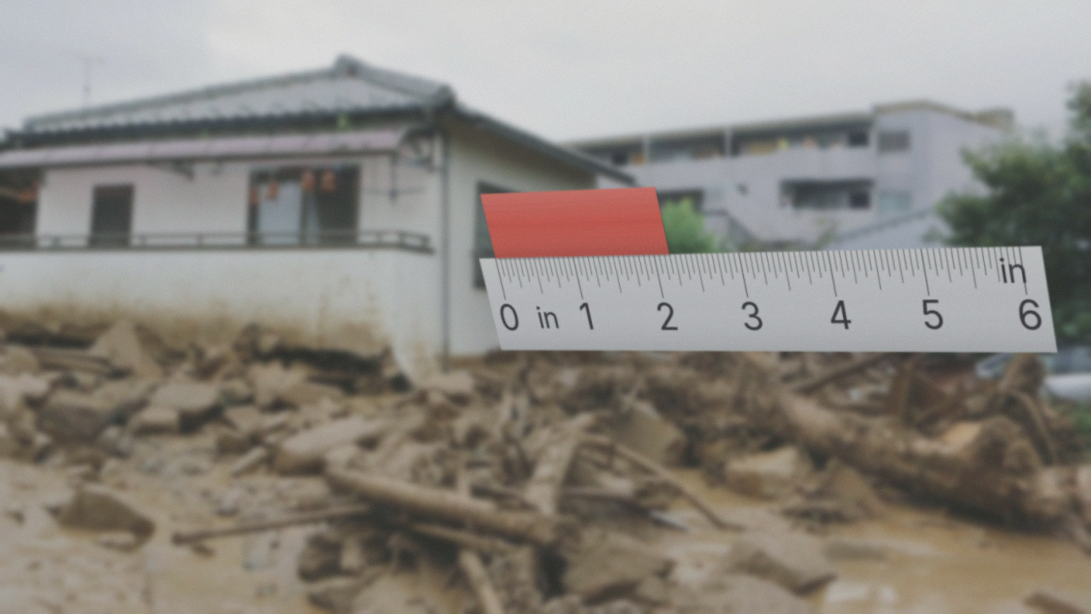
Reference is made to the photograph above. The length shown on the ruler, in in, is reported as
2.1875 in
